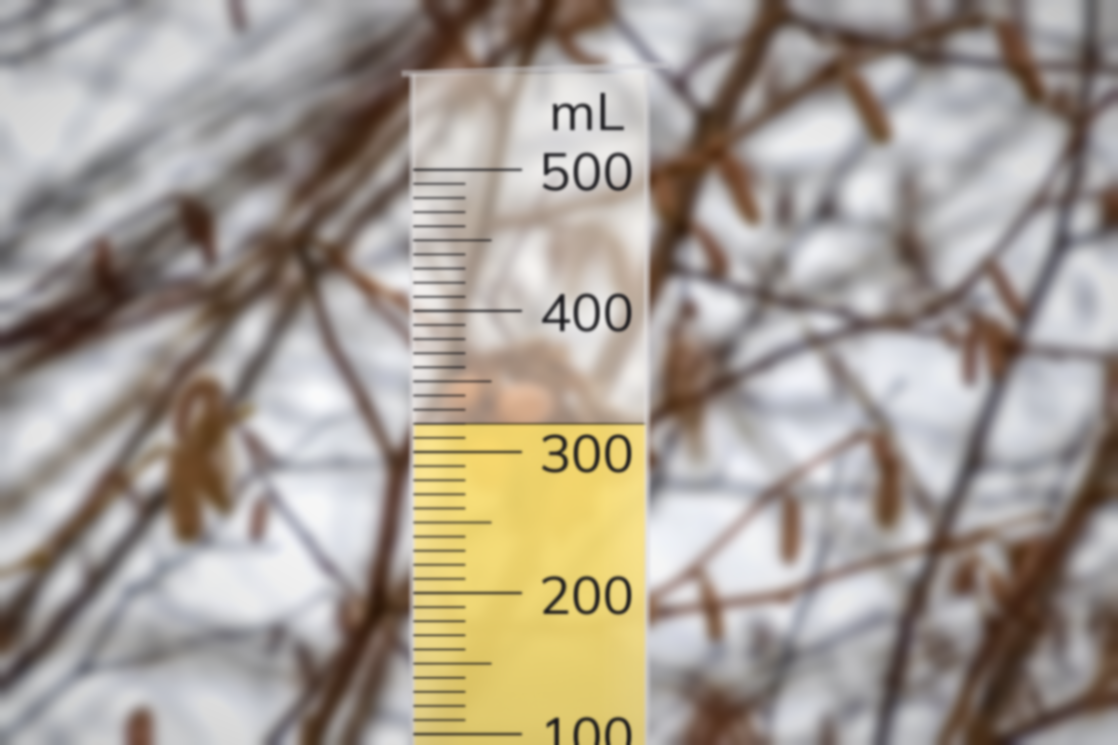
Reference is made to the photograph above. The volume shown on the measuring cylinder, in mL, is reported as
320 mL
